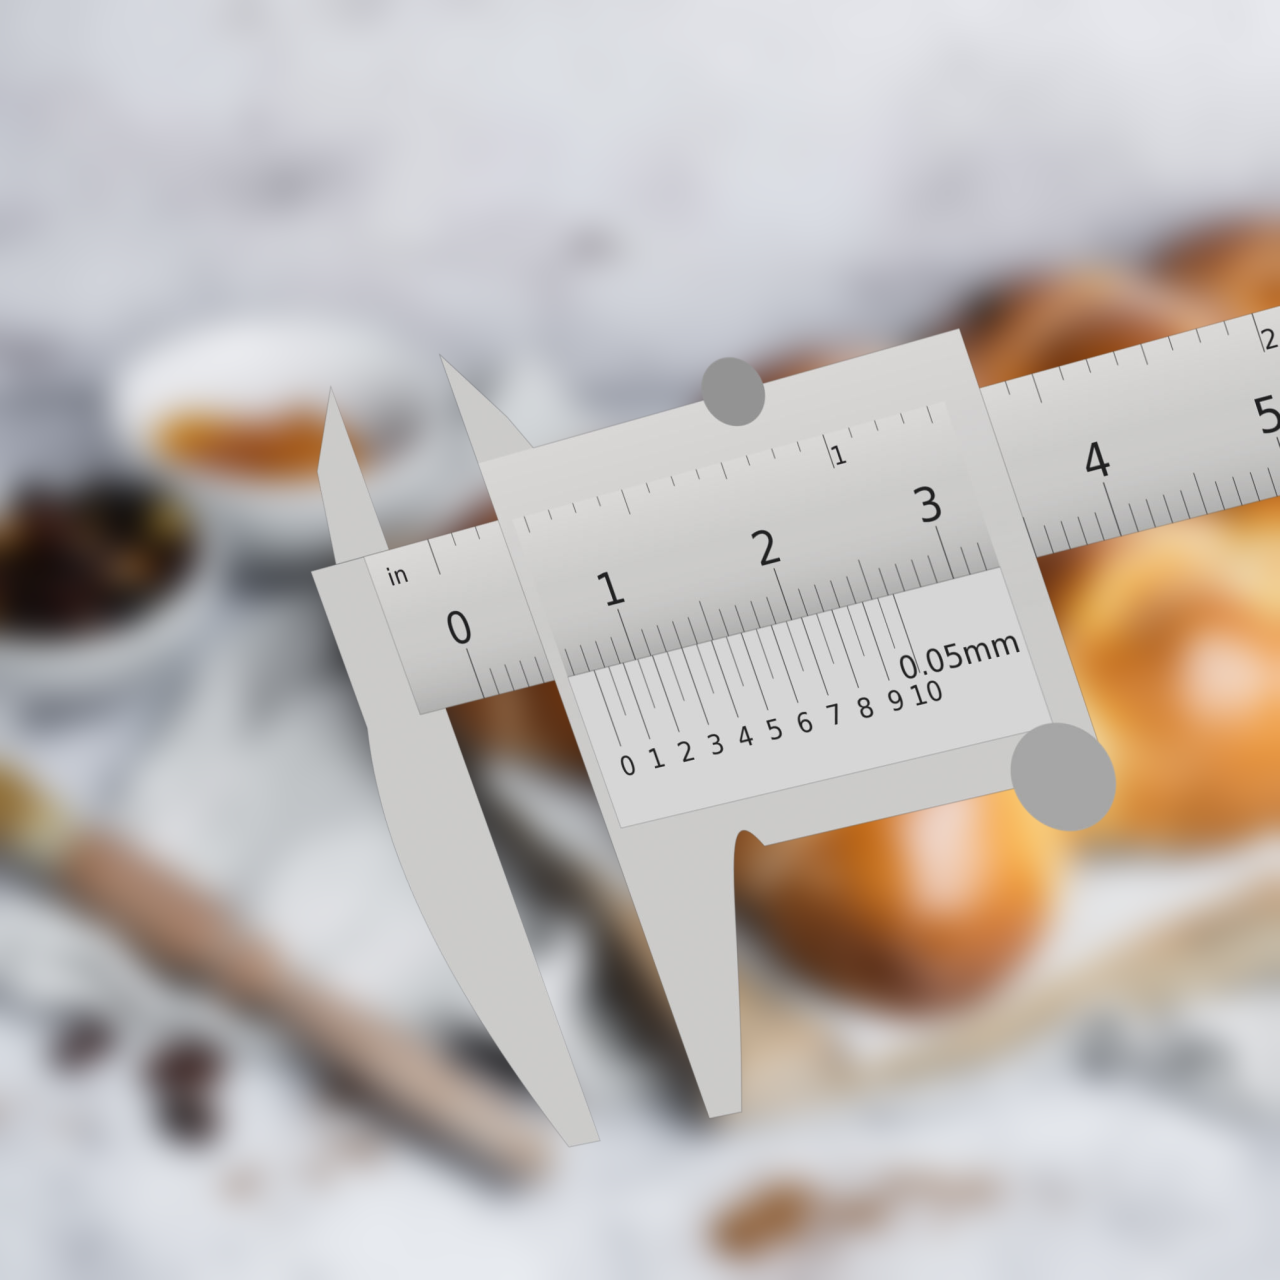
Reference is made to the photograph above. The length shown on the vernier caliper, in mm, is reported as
7.3 mm
